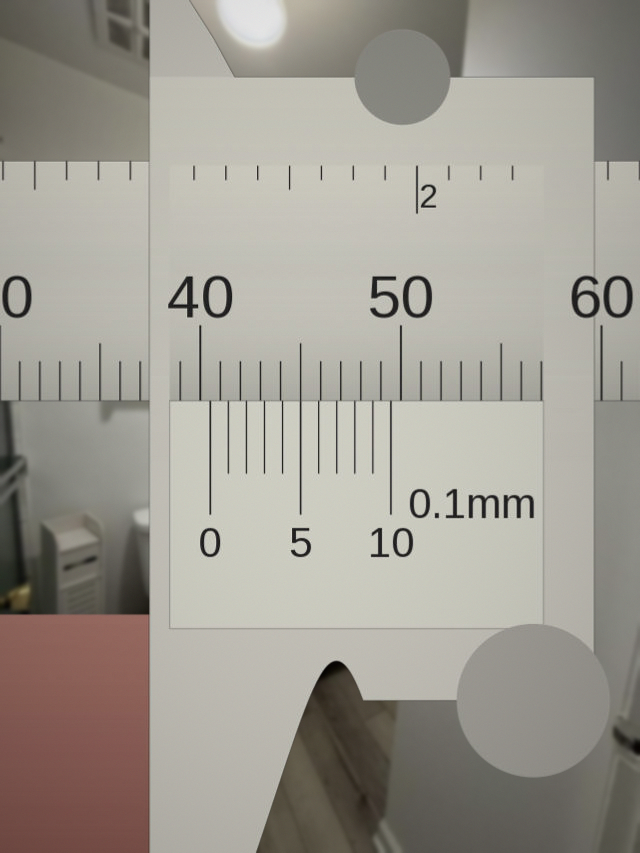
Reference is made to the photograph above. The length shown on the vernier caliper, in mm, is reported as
40.5 mm
